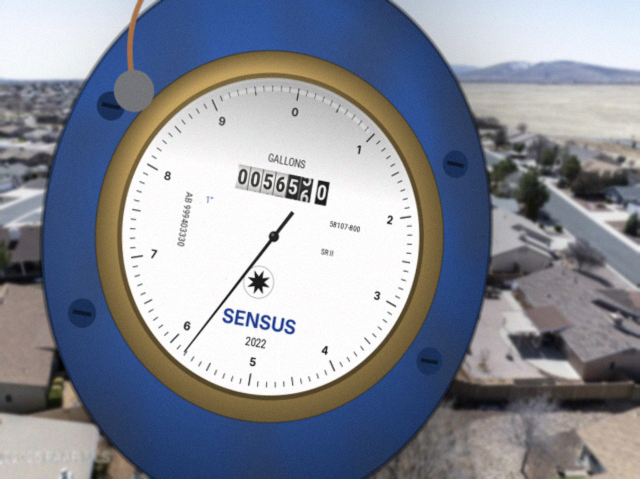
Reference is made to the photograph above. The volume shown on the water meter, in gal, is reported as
56555.8 gal
